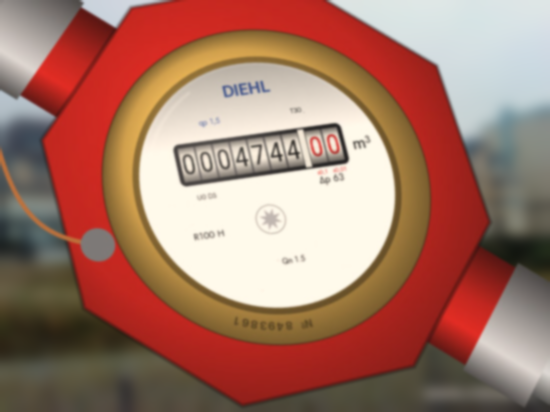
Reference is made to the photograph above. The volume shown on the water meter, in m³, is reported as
4744.00 m³
